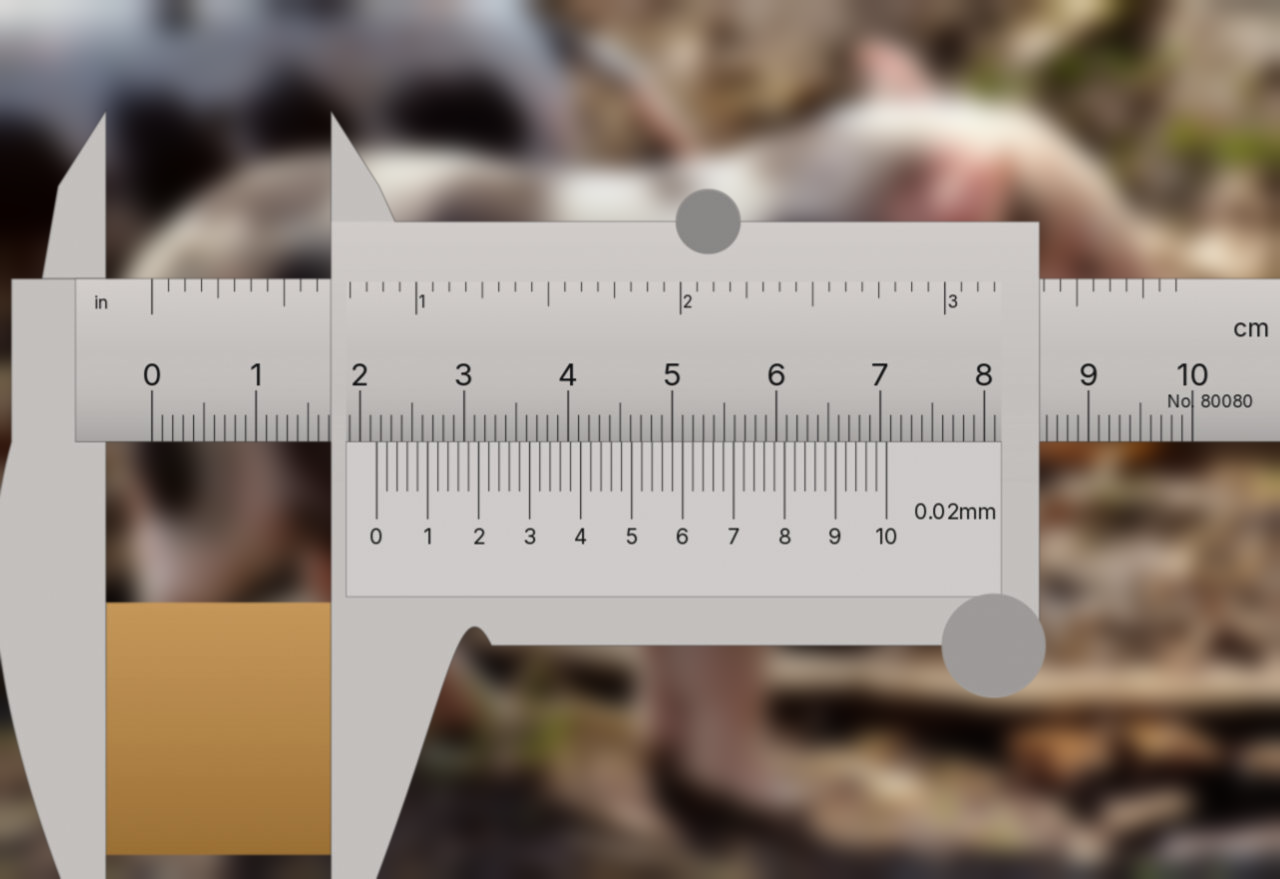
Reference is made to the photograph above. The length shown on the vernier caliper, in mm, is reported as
21.6 mm
